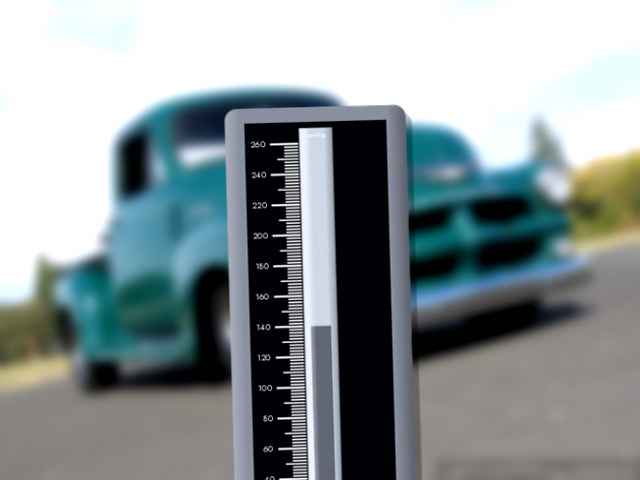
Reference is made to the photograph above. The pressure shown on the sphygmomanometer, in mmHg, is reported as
140 mmHg
